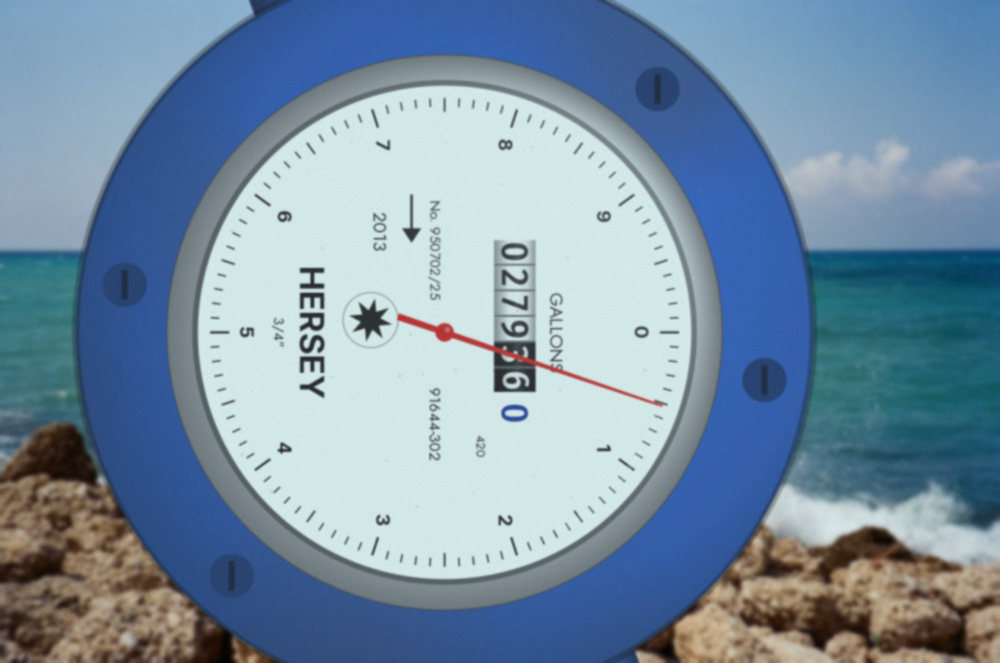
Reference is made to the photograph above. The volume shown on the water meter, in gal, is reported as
279360.5 gal
